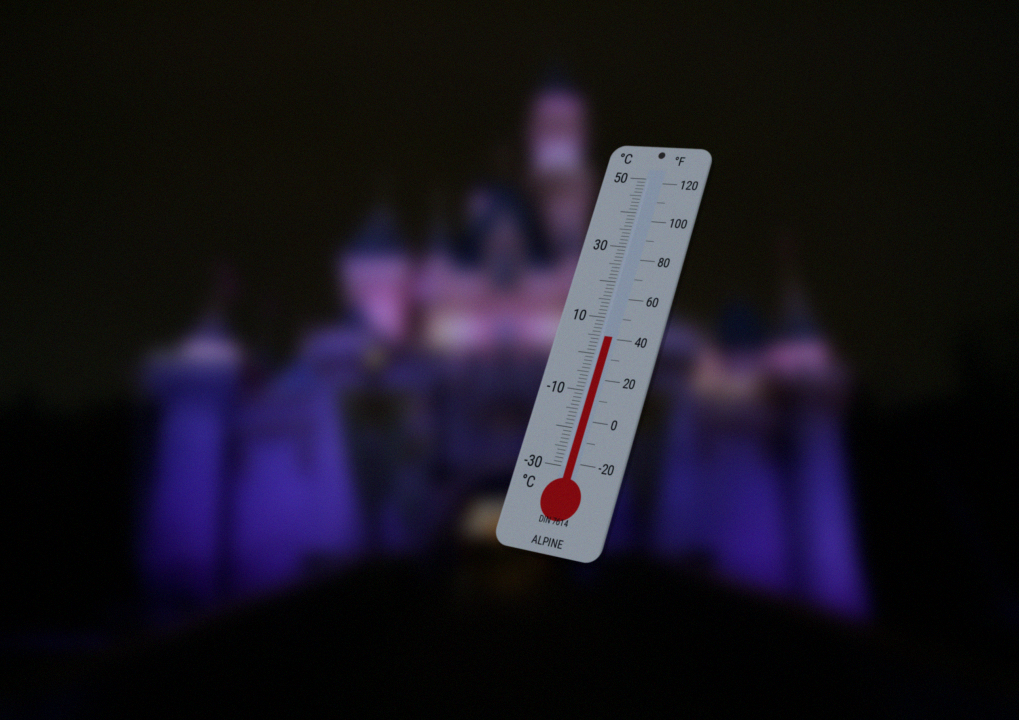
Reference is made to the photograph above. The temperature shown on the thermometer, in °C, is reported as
5 °C
